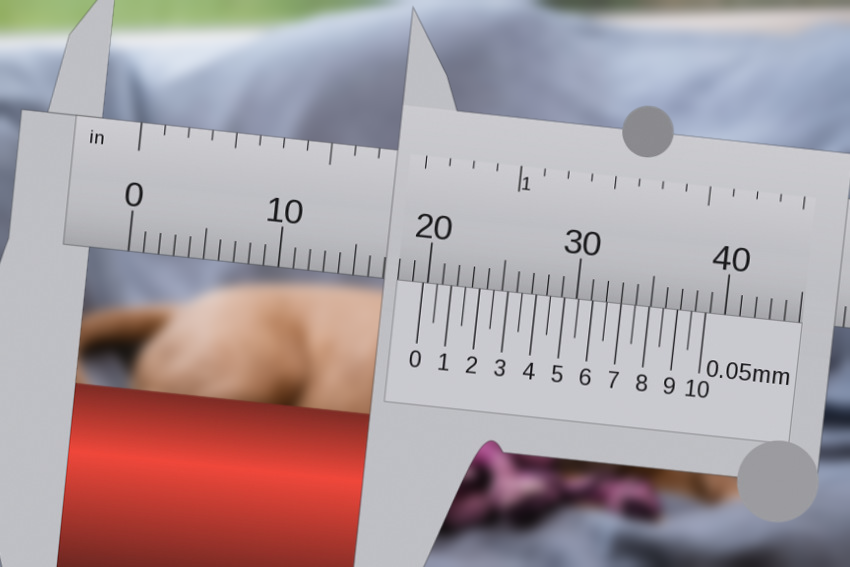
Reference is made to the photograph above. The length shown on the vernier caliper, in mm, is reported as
19.7 mm
